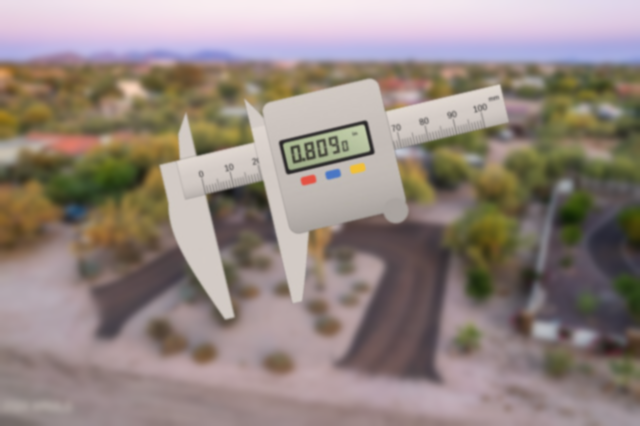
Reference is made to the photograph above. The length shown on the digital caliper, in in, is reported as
0.8090 in
